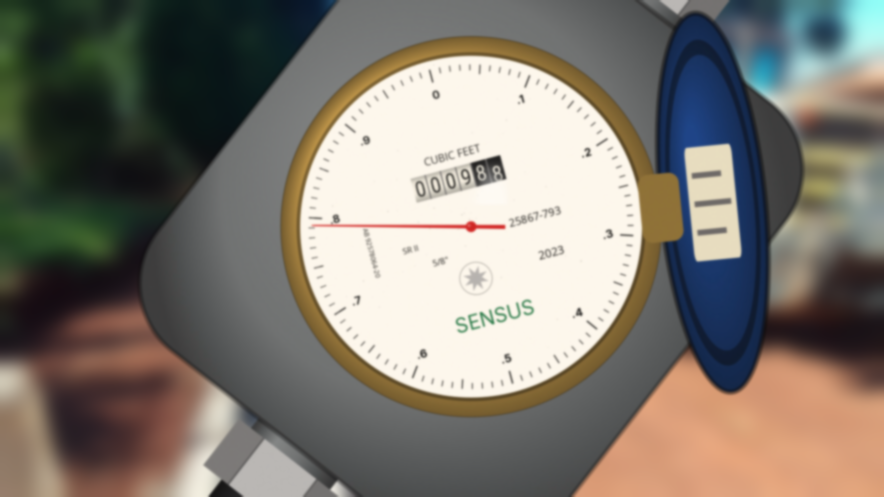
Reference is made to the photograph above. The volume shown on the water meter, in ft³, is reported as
987.79 ft³
